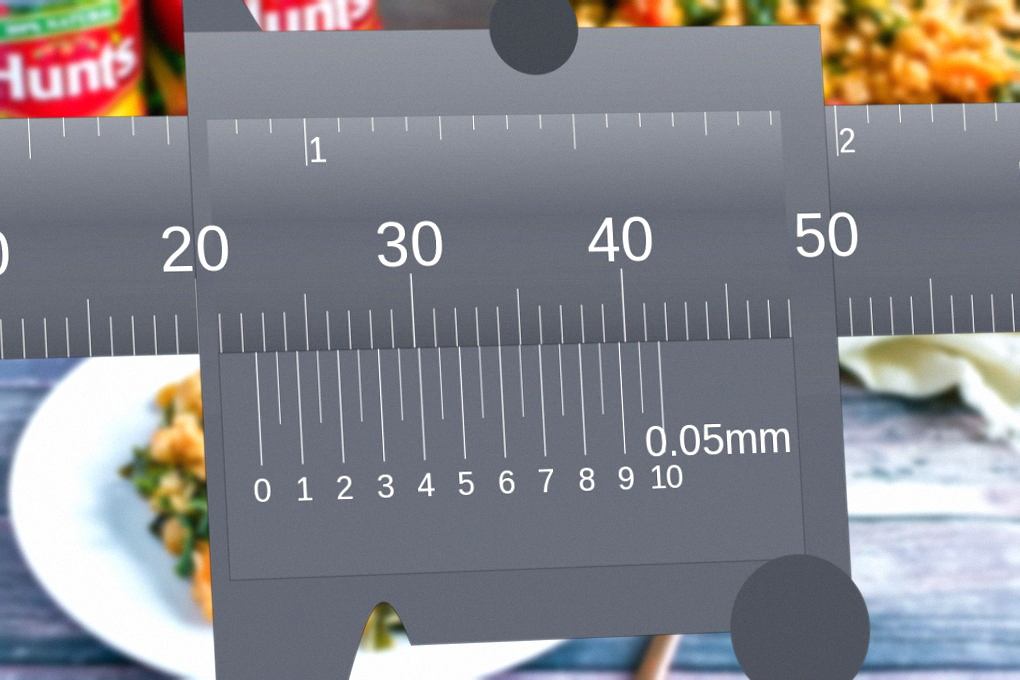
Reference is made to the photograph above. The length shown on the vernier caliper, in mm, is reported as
22.6 mm
